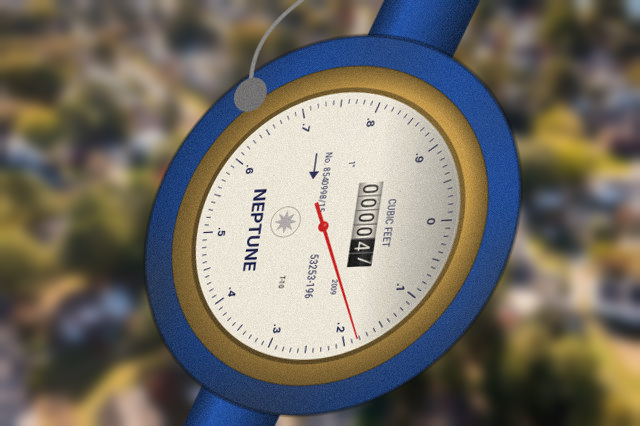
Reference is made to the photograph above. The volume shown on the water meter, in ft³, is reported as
47.18 ft³
